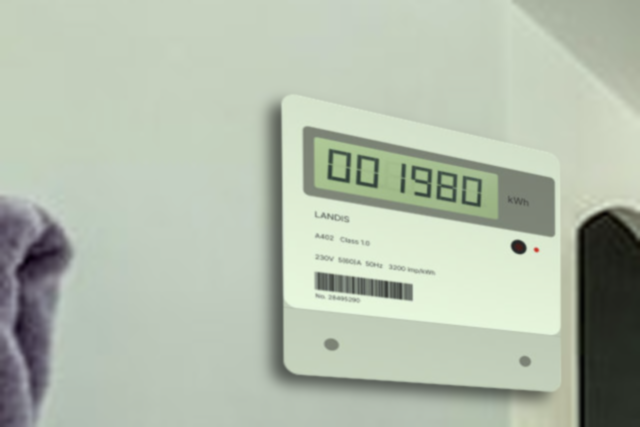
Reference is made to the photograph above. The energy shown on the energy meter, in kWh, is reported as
1980 kWh
